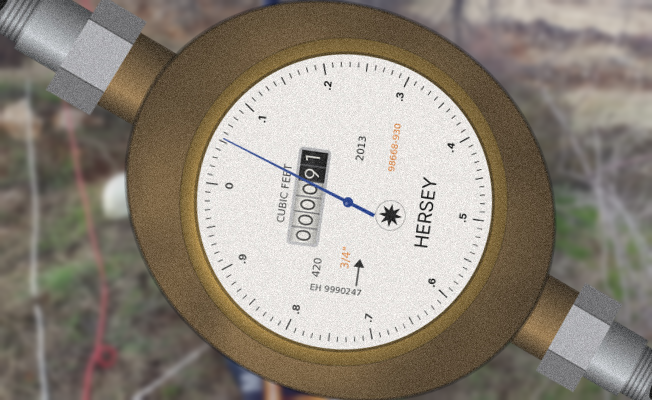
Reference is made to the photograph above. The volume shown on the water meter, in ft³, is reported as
91.05 ft³
